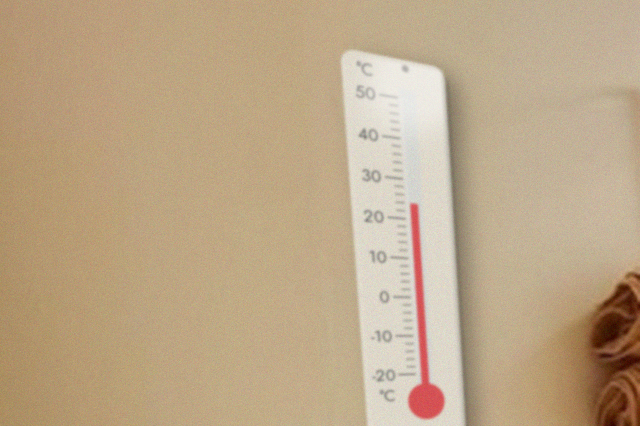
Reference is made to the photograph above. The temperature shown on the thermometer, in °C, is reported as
24 °C
